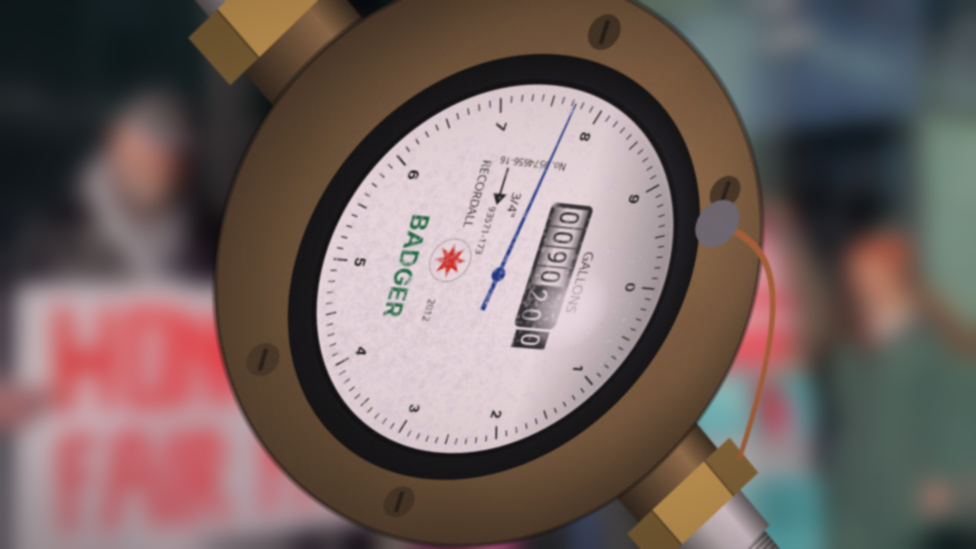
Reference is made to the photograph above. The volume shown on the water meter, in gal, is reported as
90197.7 gal
